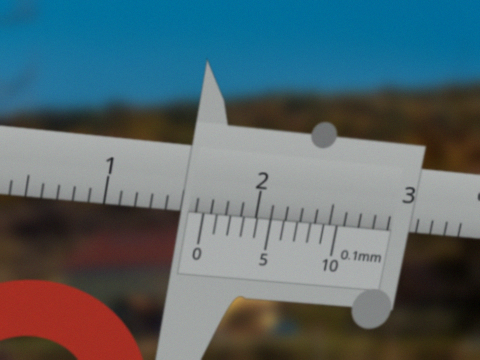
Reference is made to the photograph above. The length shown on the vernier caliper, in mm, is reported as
16.5 mm
